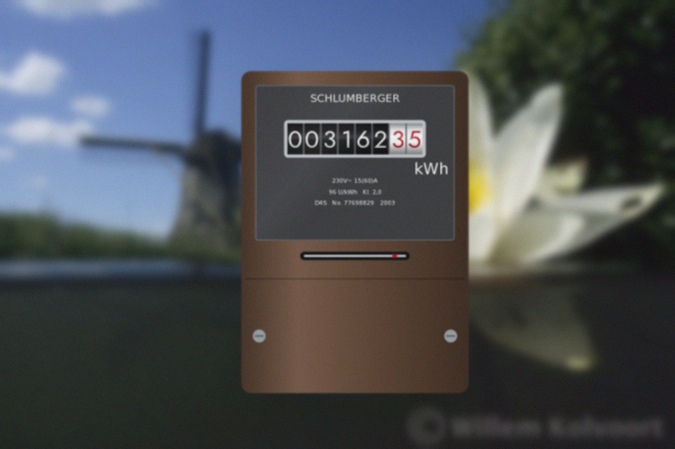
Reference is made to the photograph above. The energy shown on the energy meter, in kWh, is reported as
3162.35 kWh
